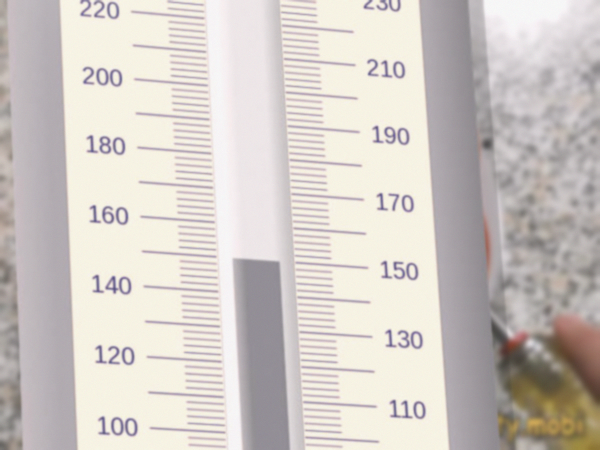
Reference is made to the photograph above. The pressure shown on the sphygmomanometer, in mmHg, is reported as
150 mmHg
